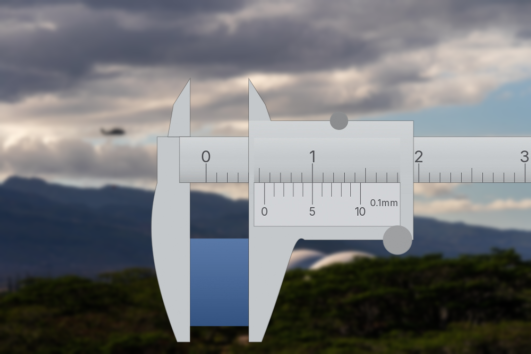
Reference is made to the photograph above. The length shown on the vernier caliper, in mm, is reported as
5.5 mm
